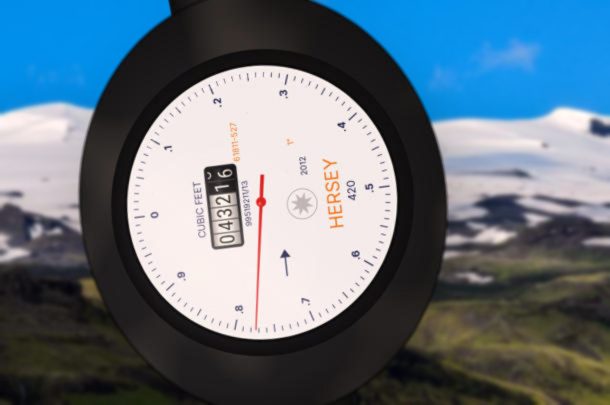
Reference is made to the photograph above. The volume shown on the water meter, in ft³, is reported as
43215.77 ft³
